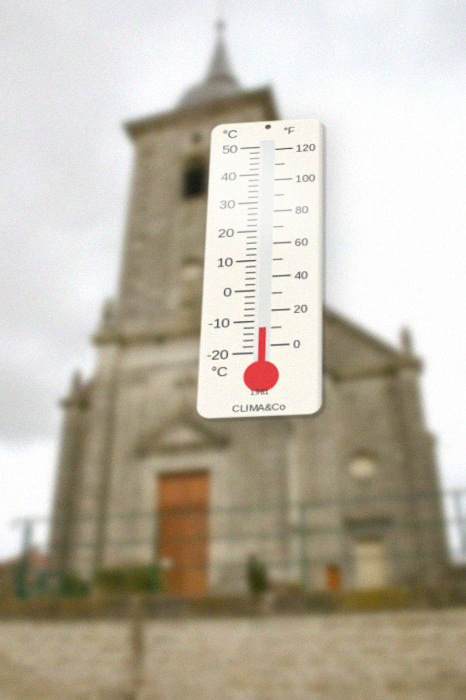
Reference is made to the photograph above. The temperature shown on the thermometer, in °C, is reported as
-12 °C
